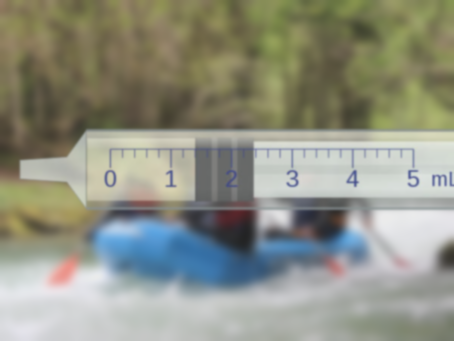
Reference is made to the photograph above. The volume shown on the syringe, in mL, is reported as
1.4 mL
